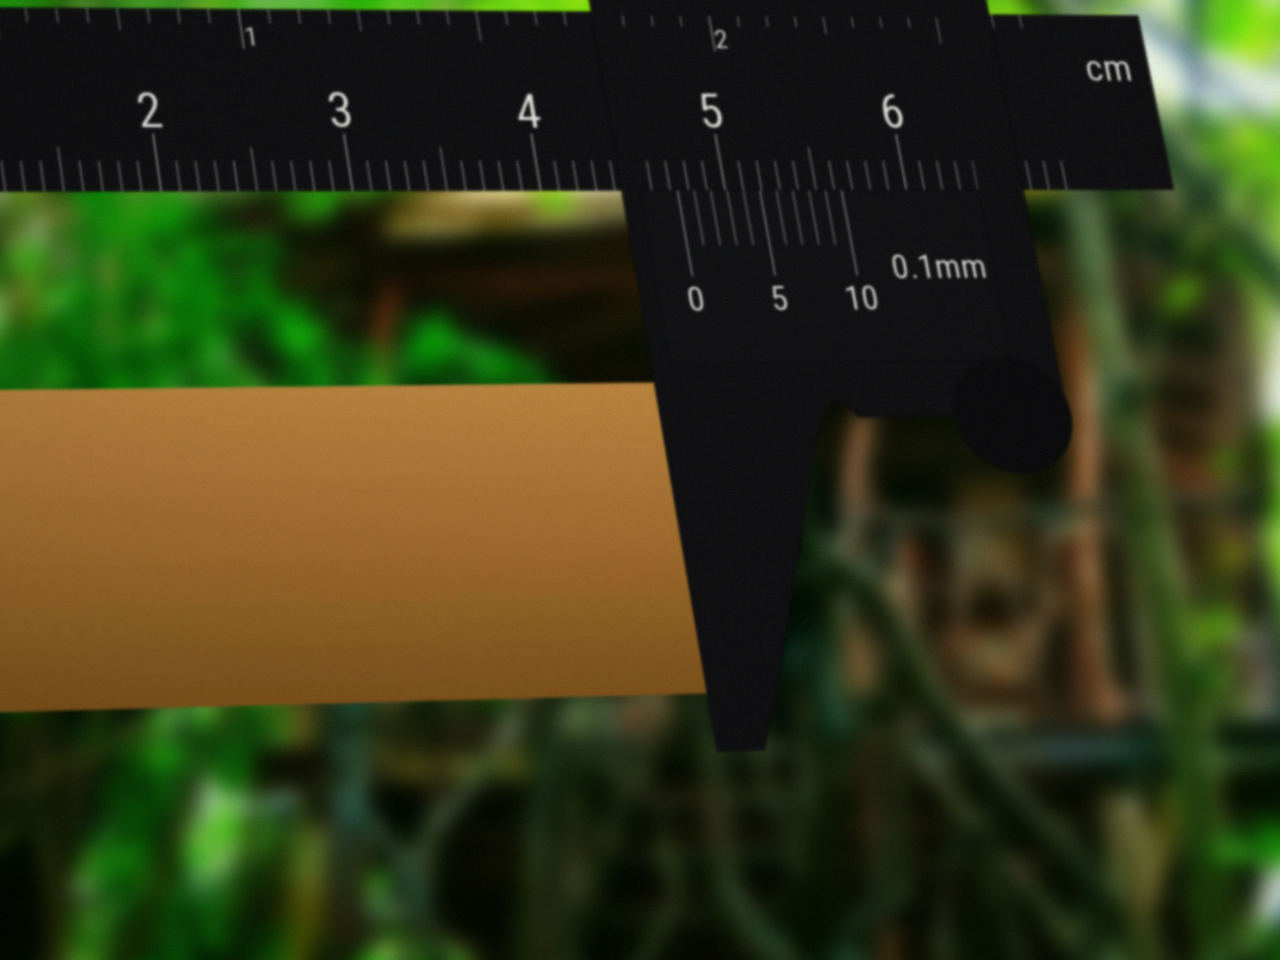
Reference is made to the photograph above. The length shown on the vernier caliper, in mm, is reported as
47.4 mm
